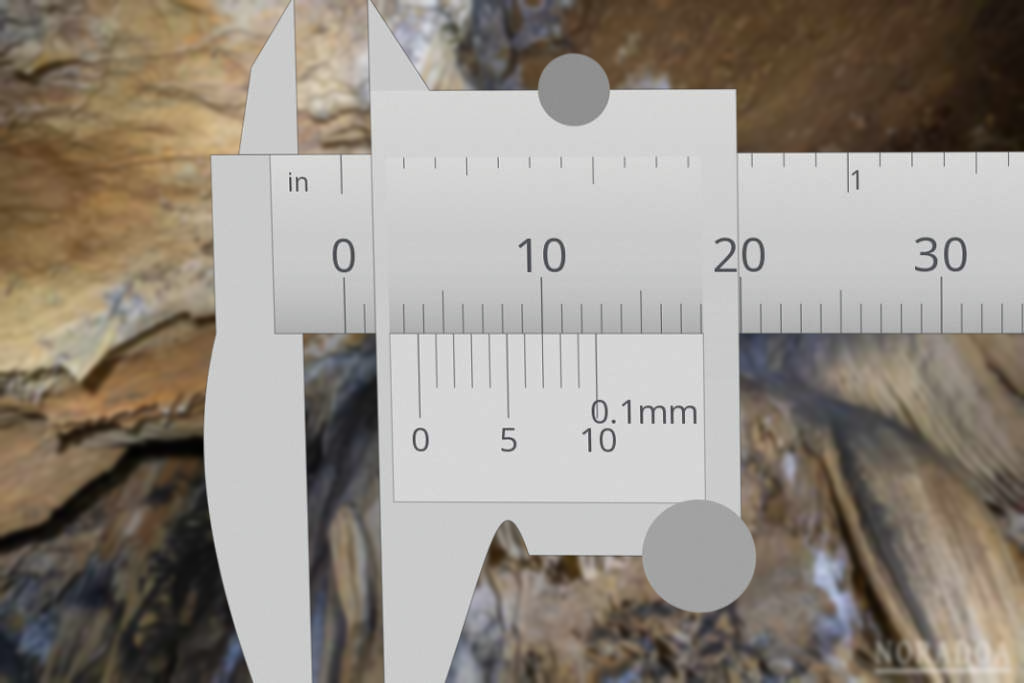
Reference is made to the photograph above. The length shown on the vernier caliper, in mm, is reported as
3.7 mm
